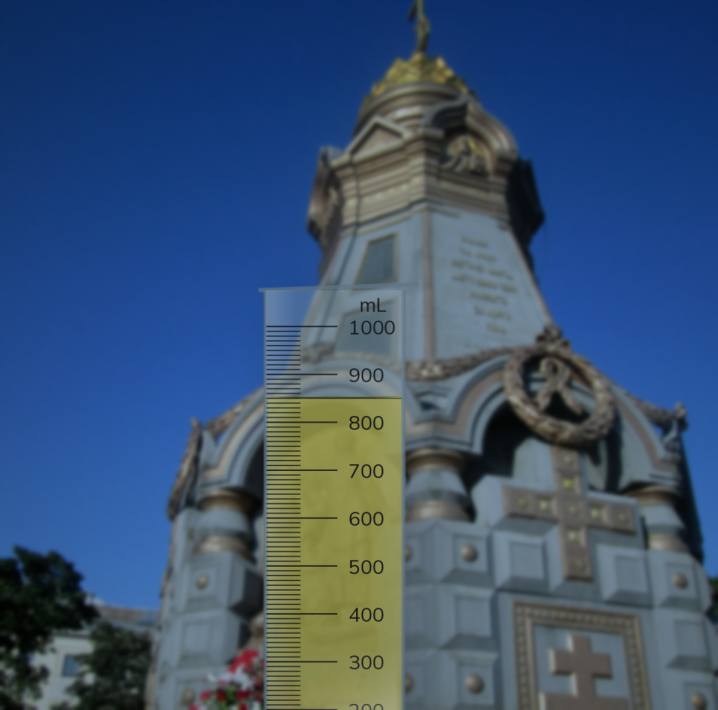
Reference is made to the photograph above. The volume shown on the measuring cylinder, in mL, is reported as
850 mL
